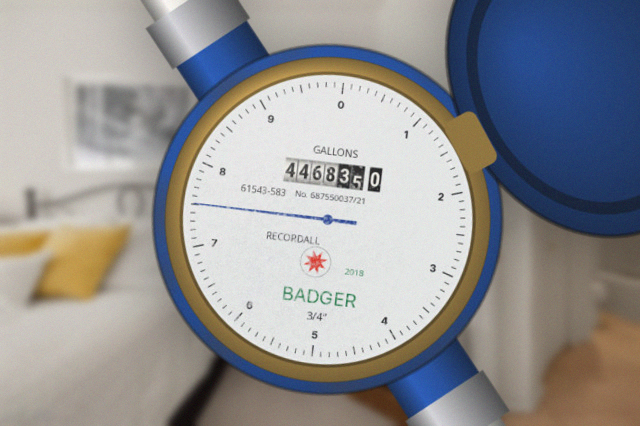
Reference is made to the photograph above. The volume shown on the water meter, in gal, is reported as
4468347.5 gal
